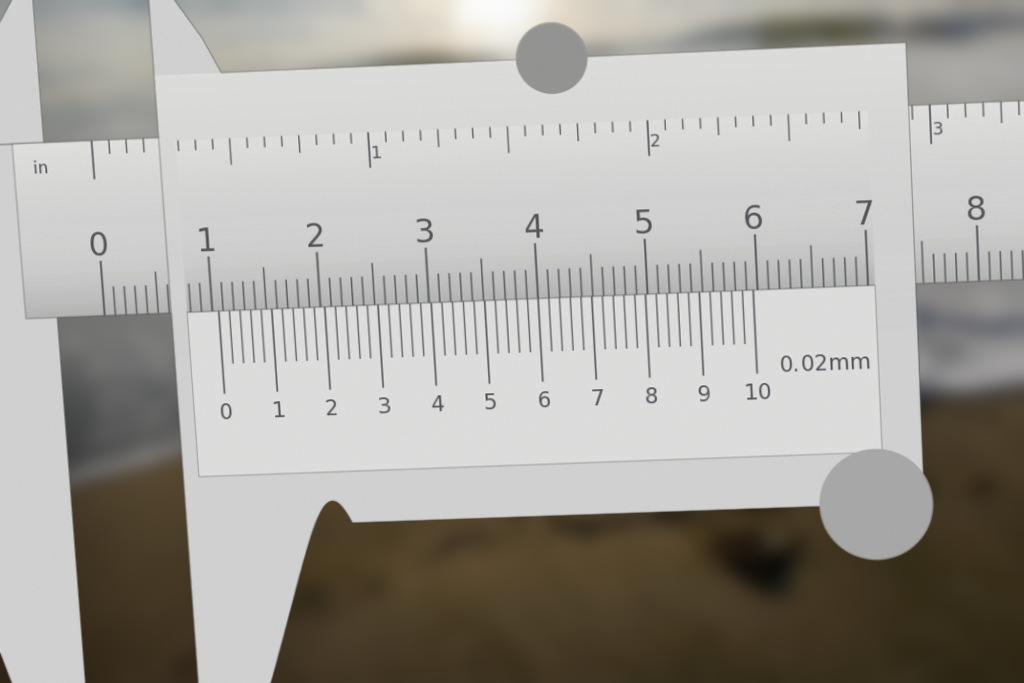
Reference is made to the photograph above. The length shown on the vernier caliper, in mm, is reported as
10.6 mm
